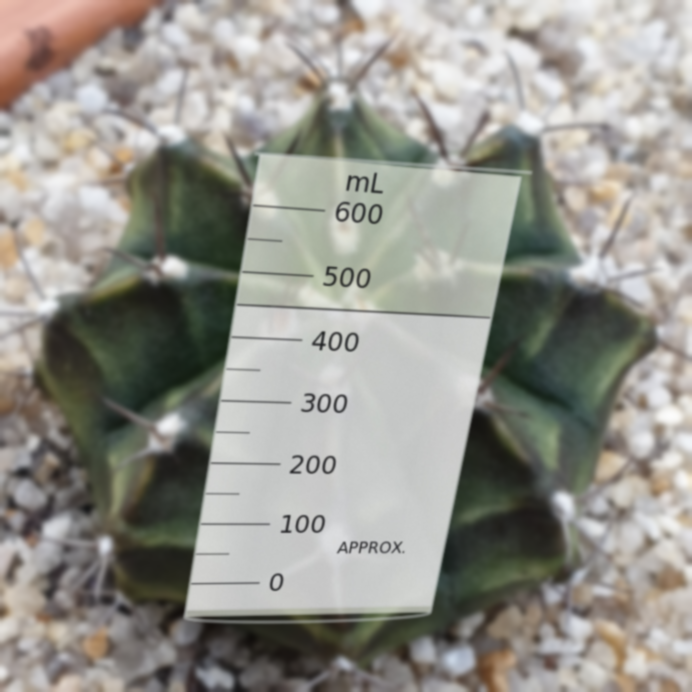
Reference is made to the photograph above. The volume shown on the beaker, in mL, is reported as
450 mL
